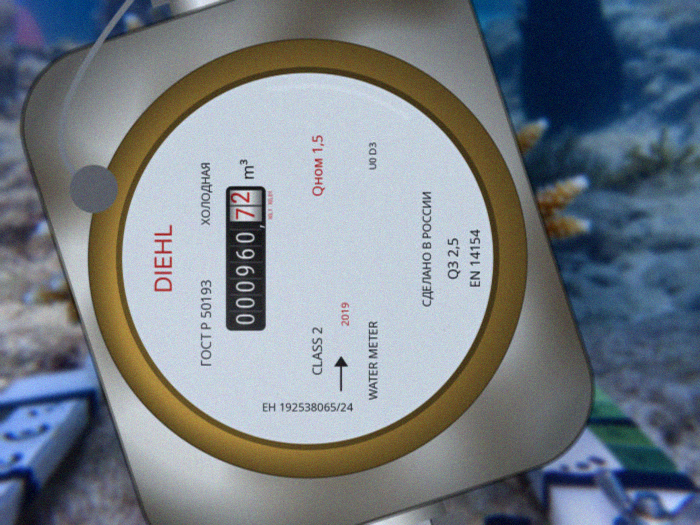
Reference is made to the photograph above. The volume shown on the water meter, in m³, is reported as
960.72 m³
